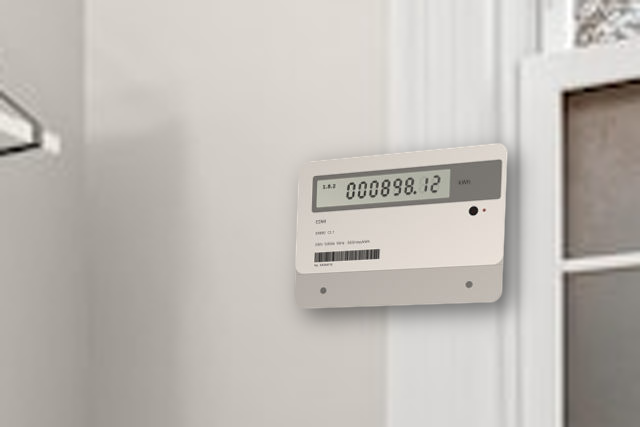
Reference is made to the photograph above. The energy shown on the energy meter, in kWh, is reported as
898.12 kWh
